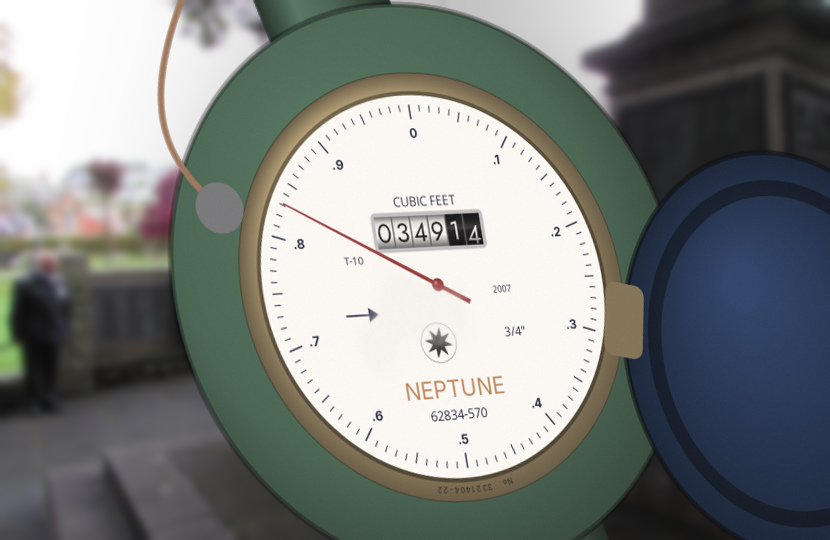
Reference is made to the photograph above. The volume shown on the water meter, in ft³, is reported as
34913.83 ft³
